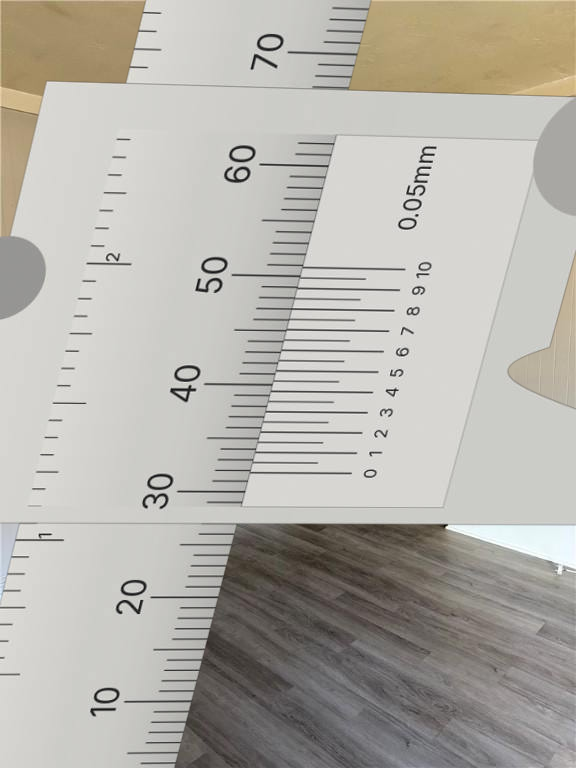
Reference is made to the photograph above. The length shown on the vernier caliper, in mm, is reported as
31.8 mm
